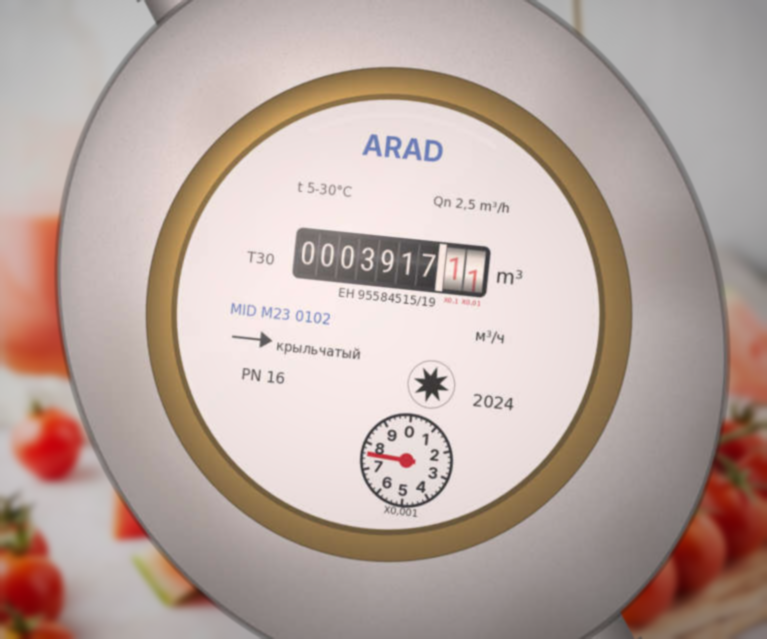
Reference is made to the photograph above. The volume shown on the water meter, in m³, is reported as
3917.107 m³
